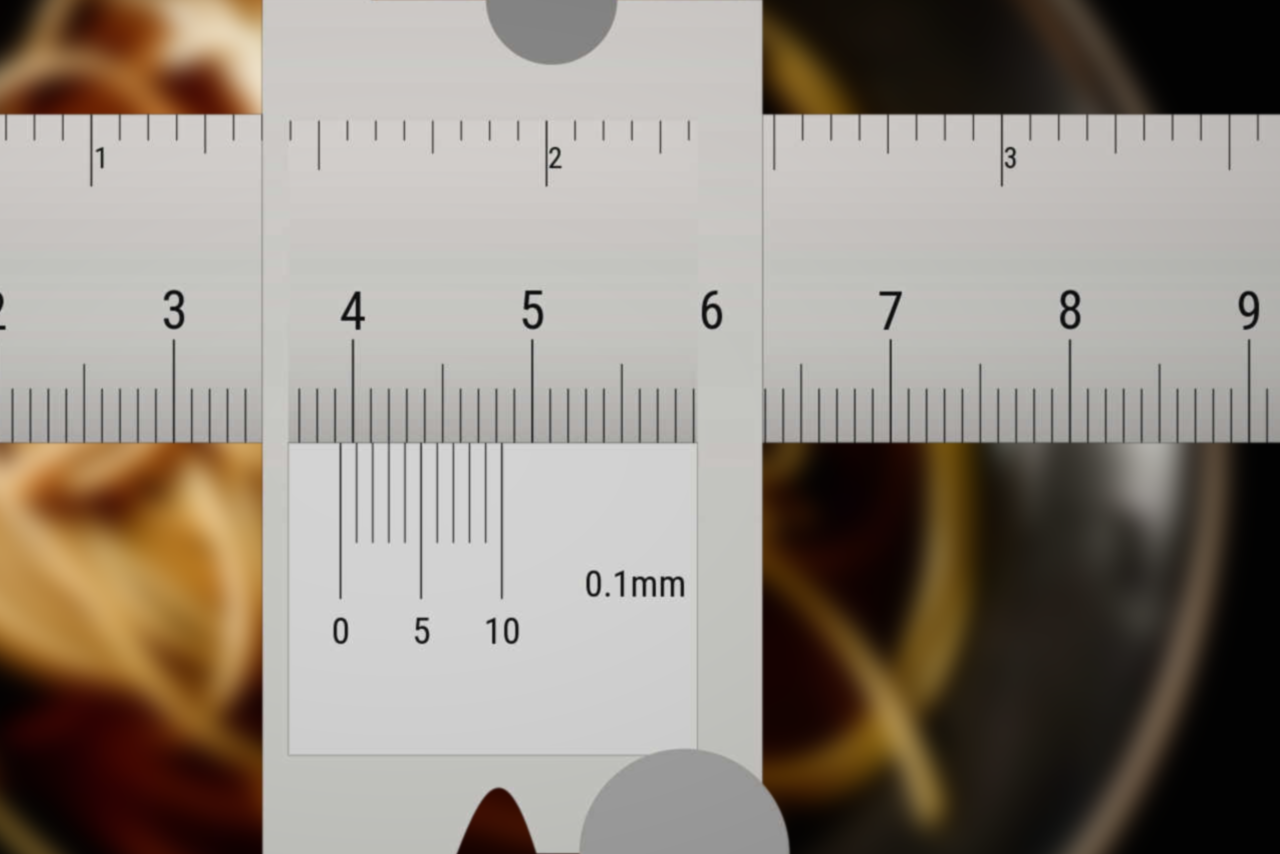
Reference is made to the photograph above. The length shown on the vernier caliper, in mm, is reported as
39.3 mm
